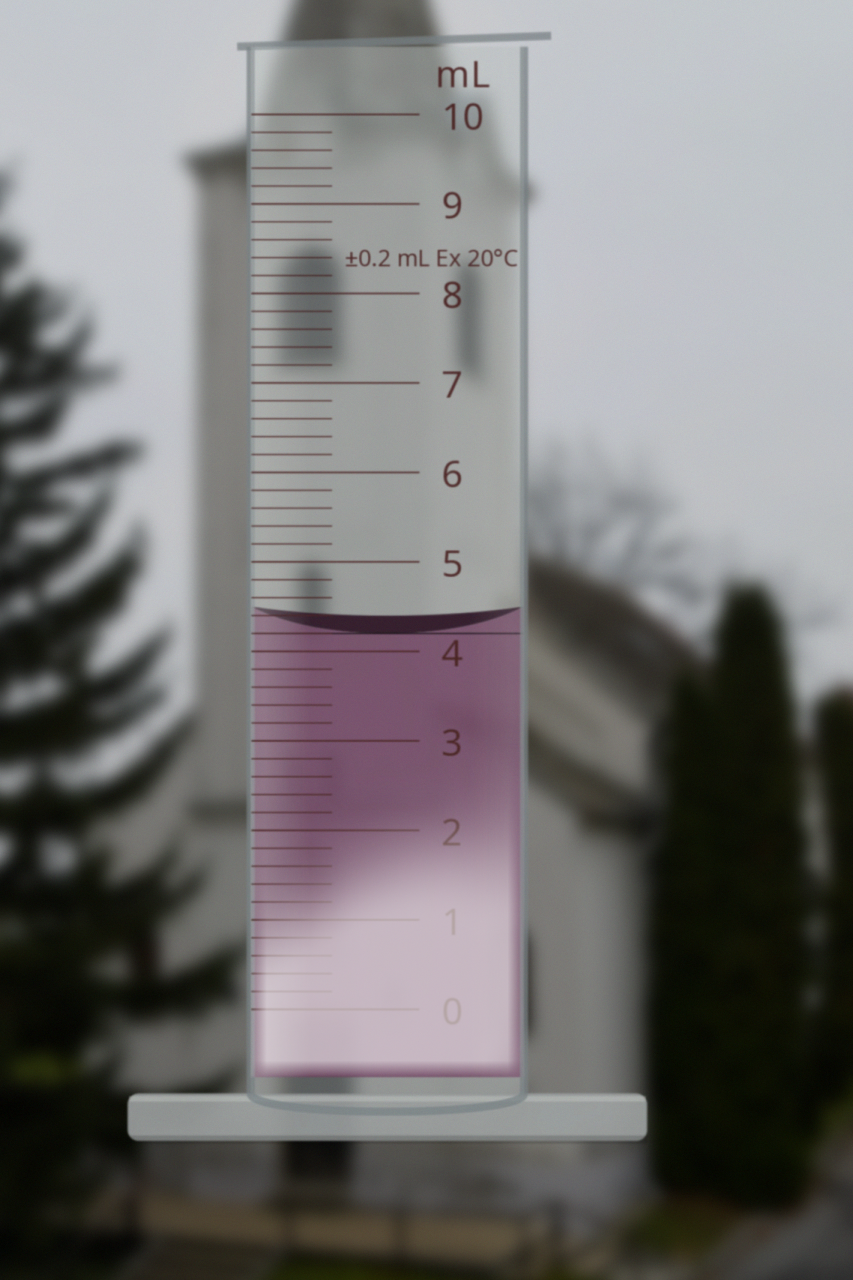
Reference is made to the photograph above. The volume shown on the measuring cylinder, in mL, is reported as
4.2 mL
